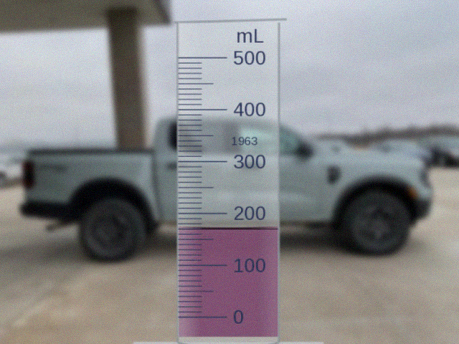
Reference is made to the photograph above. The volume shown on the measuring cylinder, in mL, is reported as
170 mL
